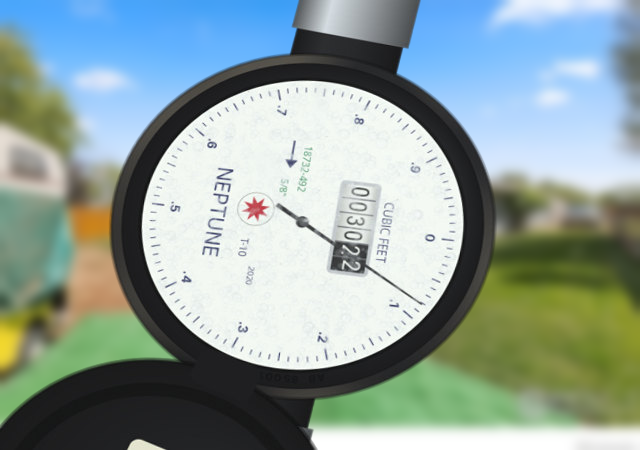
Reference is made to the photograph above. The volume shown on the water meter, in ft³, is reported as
3022.08 ft³
